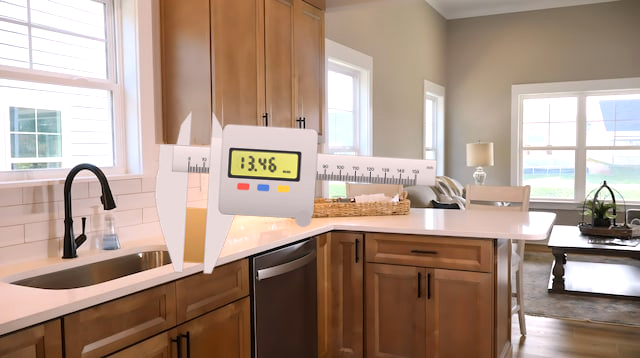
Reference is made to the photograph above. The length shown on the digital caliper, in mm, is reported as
13.46 mm
